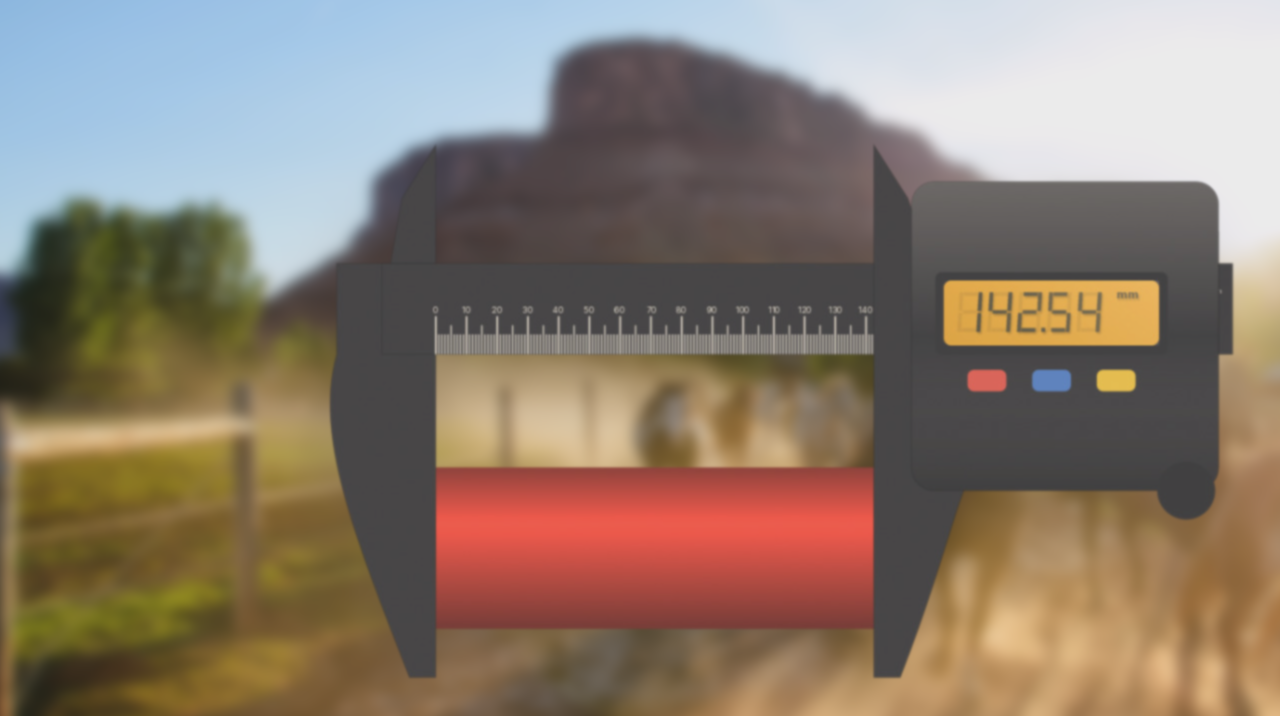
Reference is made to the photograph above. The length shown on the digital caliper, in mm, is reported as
142.54 mm
